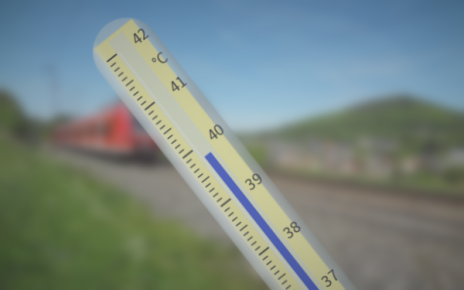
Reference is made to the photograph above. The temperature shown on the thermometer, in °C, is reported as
39.8 °C
